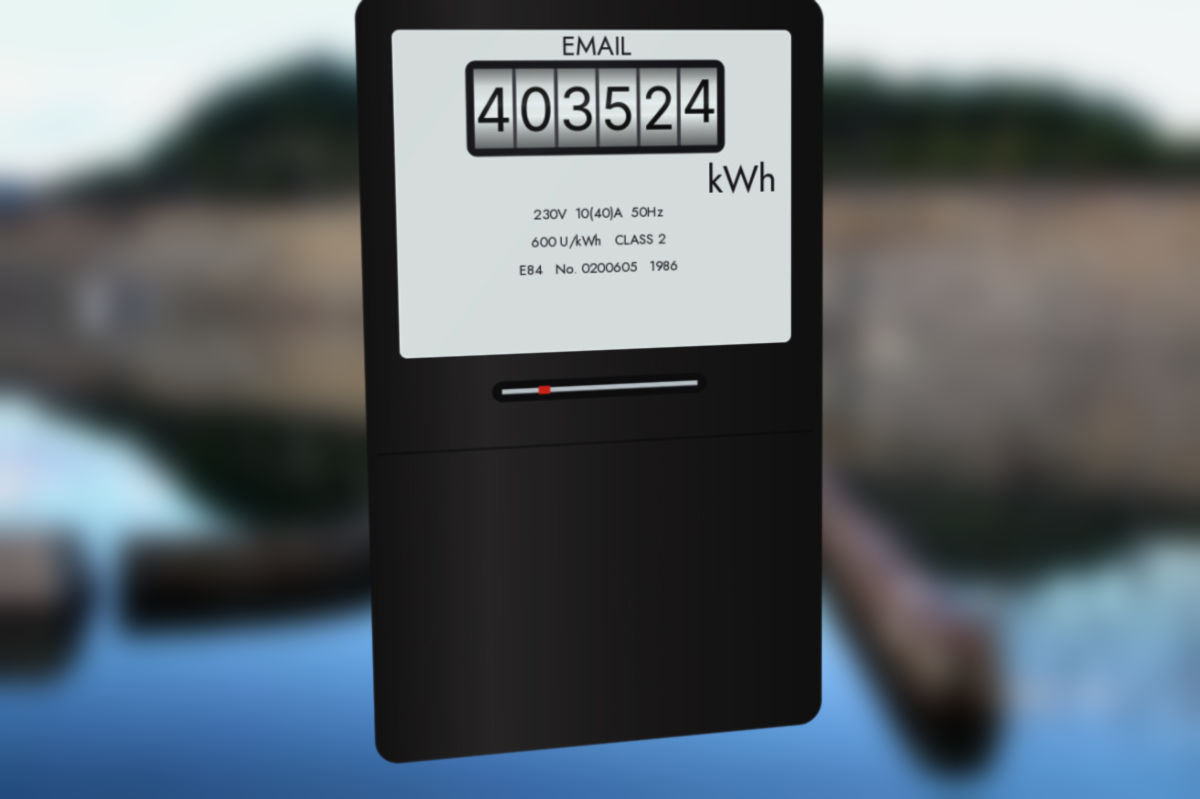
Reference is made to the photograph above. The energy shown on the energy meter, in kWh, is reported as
403524 kWh
